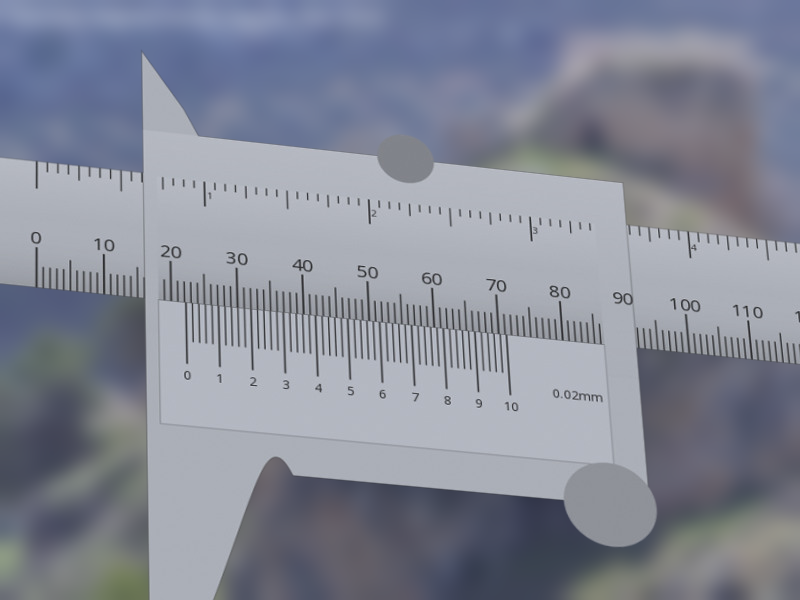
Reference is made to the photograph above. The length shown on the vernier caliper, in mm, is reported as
22.2 mm
